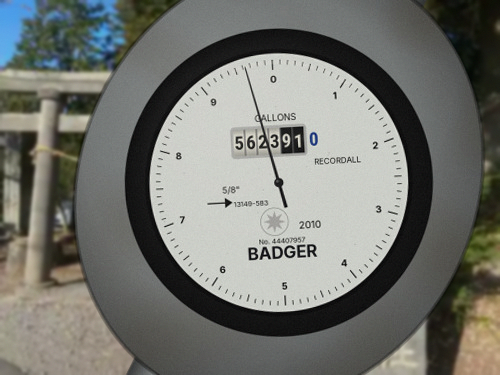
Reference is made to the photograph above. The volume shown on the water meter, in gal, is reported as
5623909.6 gal
